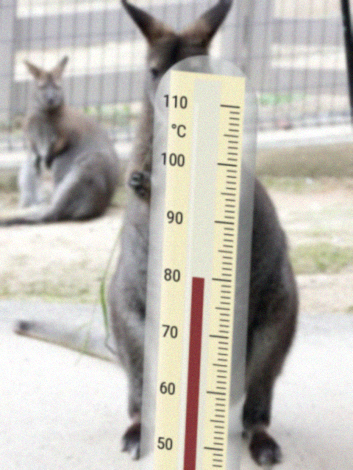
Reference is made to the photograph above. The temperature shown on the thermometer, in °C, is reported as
80 °C
